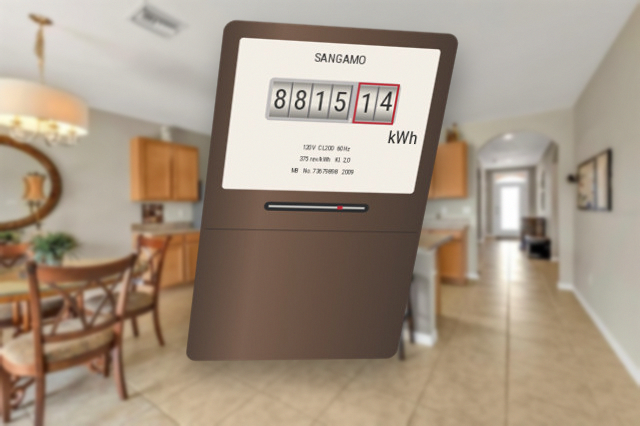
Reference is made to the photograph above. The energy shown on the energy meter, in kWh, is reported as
8815.14 kWh
